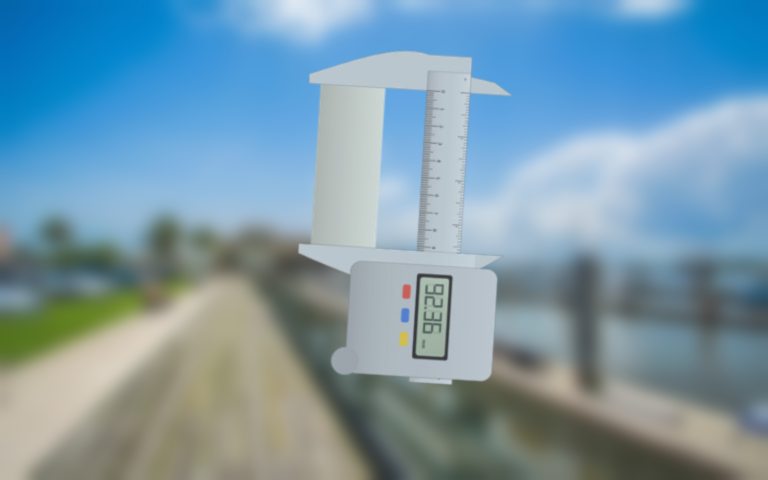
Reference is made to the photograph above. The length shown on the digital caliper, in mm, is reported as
92.36 mm
